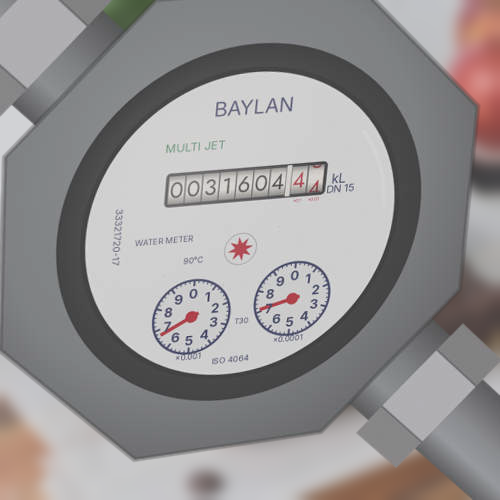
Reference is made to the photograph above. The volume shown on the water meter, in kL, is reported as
31604.4367 kL
